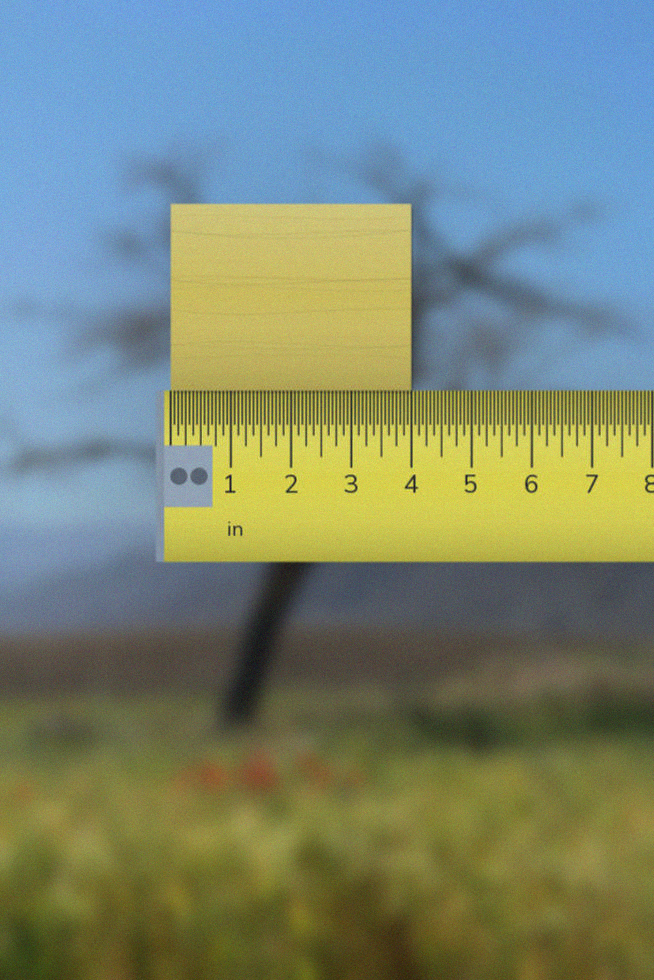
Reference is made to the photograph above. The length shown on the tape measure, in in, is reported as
4 in
